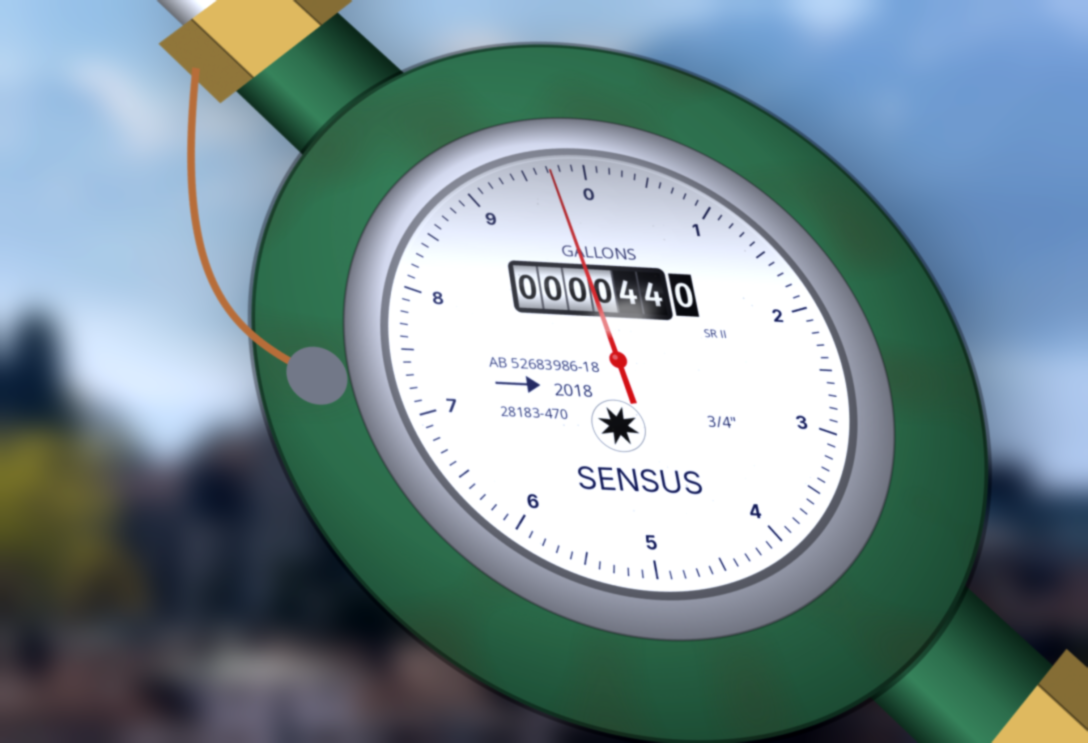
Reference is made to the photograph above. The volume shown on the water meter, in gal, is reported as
439.7 gal
